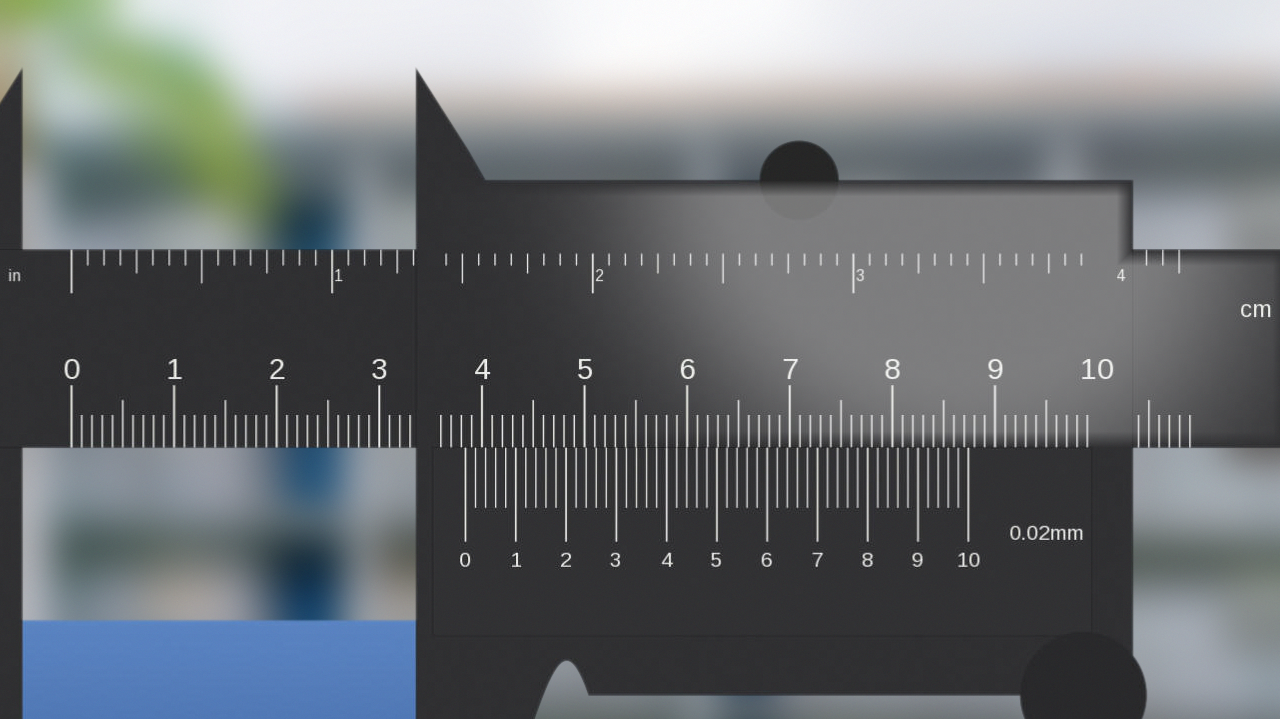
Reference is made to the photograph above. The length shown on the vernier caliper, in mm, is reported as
38.4 mm
